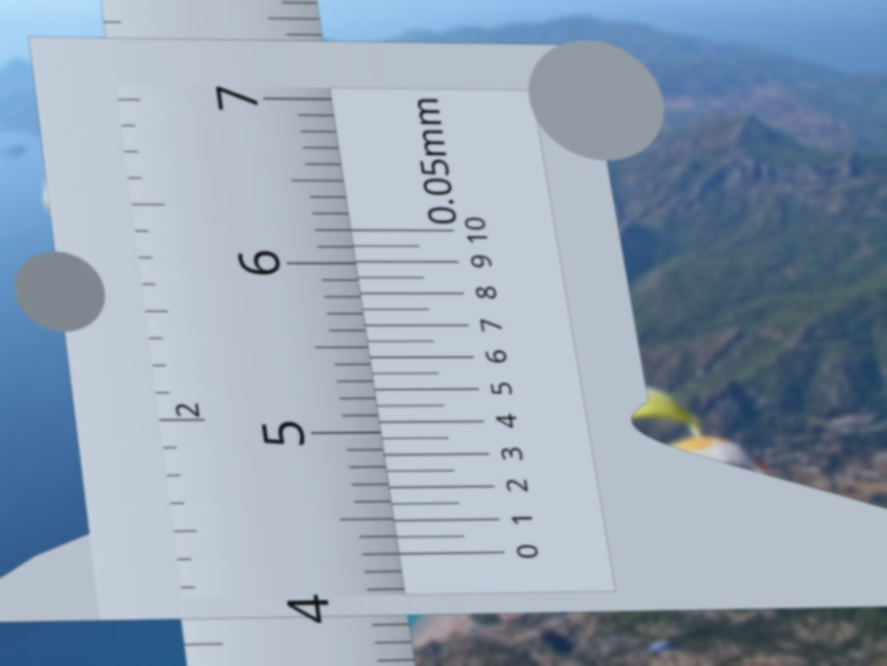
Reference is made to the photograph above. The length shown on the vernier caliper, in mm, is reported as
43.0 mm
